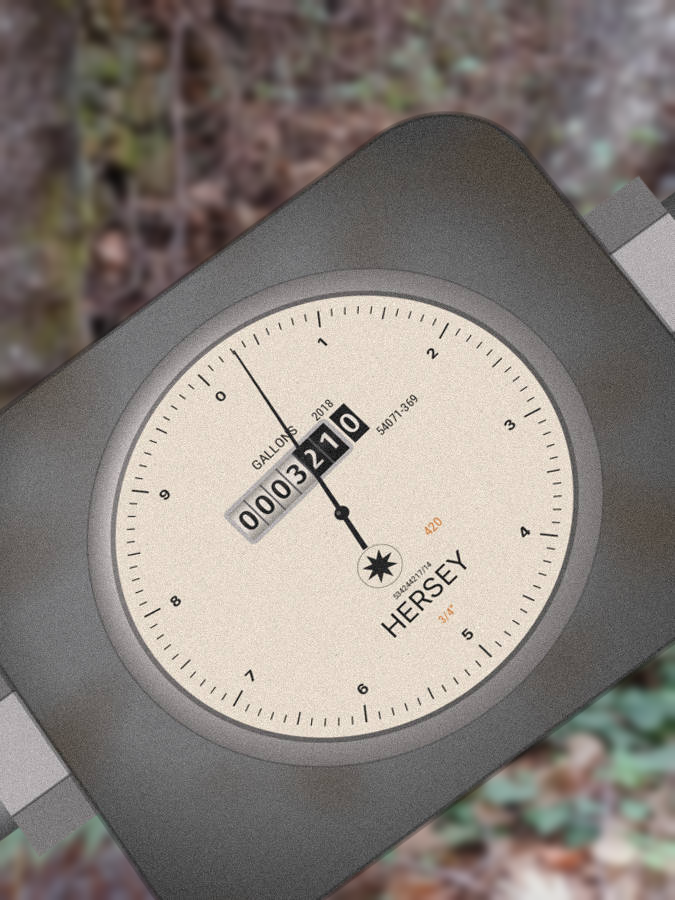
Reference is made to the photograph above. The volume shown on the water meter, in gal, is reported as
3210.3 gal
